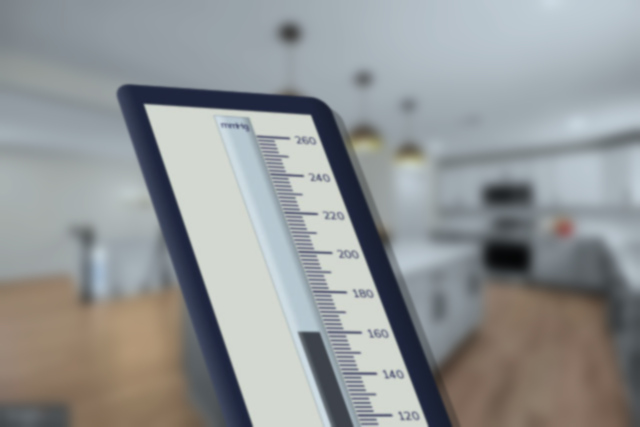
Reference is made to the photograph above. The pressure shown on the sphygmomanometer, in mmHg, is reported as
160 mmHg
